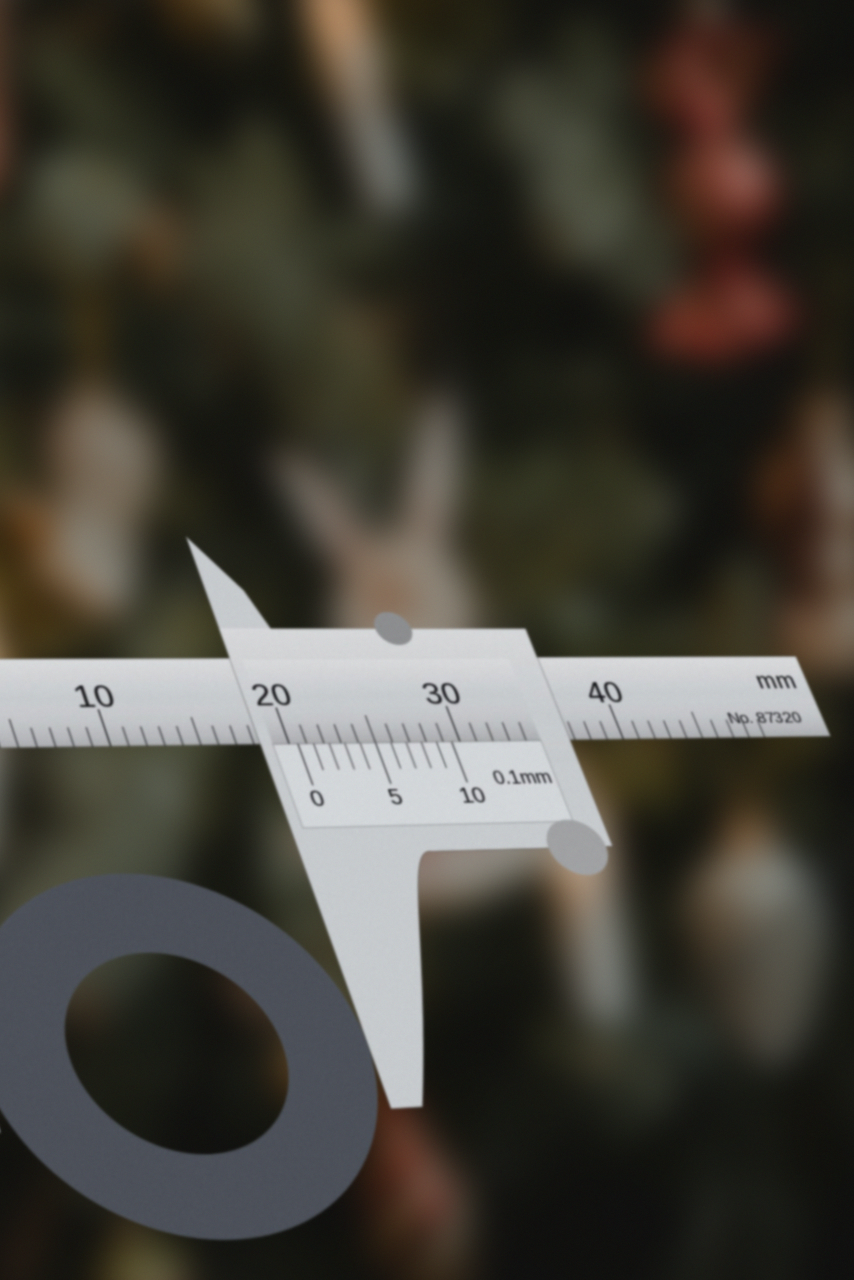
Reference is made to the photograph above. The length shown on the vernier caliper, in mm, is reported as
20.5 mm
